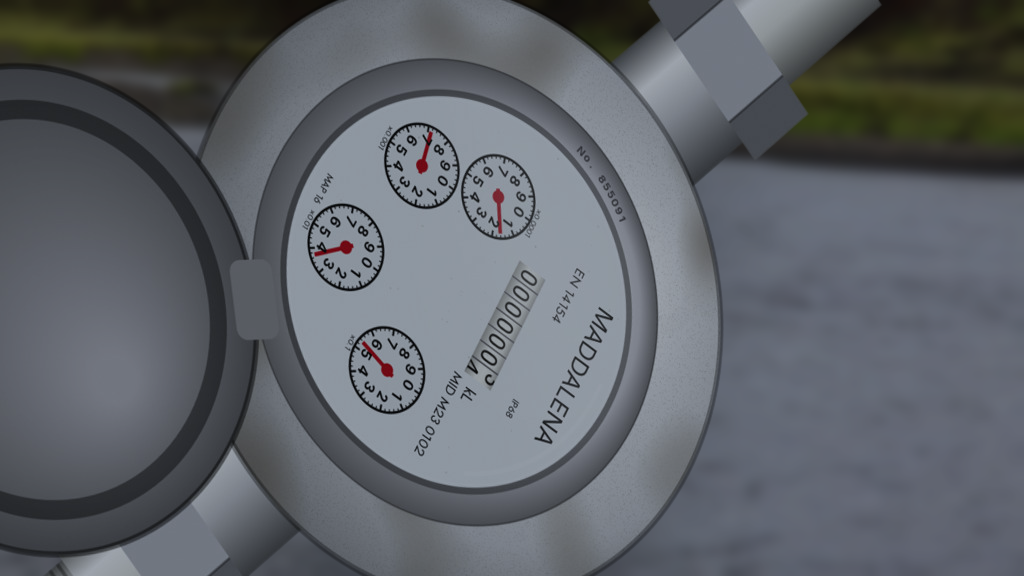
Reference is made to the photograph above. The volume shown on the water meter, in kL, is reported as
3.5371 kL
